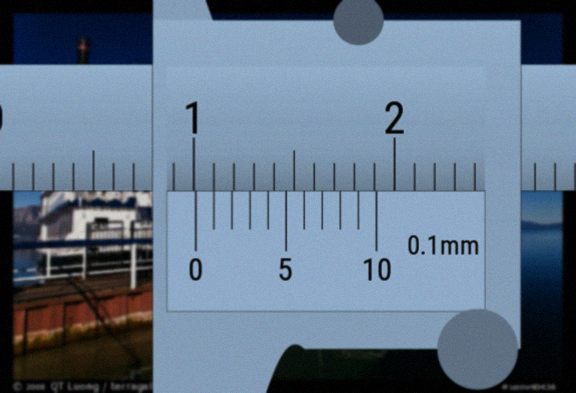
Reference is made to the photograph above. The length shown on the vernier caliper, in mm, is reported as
10.1 mm
